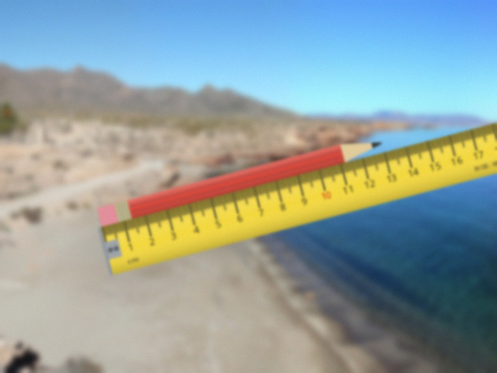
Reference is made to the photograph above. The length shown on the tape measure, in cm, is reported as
13 cm
